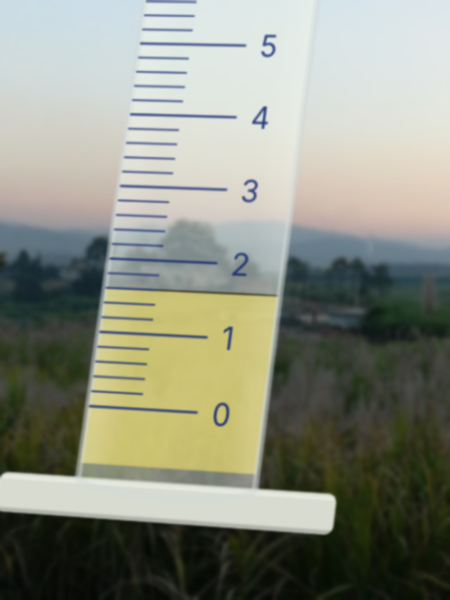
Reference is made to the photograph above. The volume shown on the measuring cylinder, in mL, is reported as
1.6 mL
